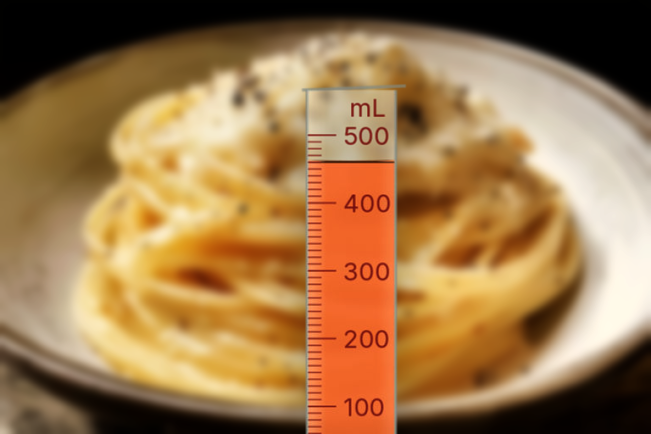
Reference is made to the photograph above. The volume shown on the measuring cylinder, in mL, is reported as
460 mL
